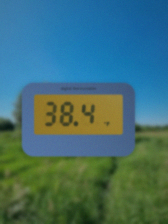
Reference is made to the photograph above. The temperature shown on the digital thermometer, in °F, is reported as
38.4 °F
